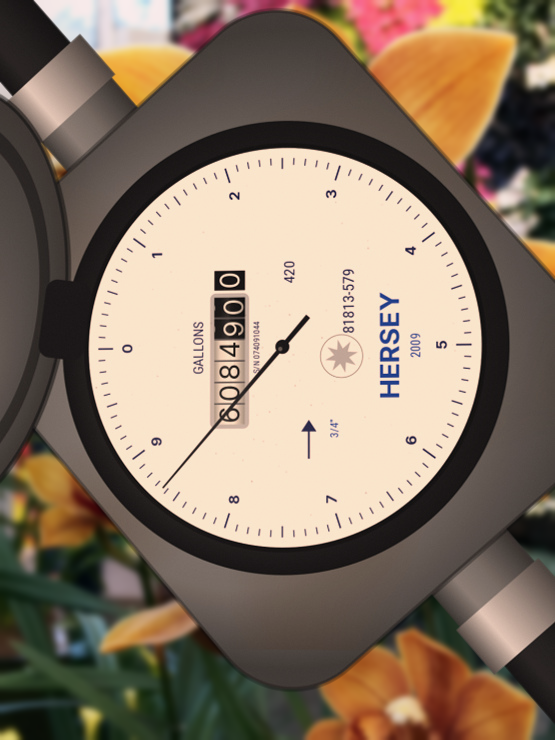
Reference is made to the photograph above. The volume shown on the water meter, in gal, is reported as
6084898.6 gal
